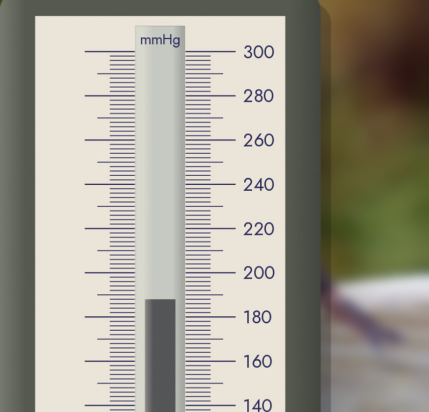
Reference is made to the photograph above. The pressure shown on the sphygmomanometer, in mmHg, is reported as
188 mmHg
